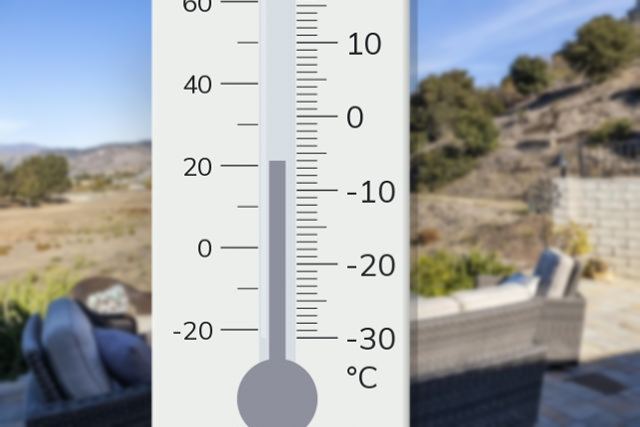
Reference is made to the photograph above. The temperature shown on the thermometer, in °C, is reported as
-6 °C
